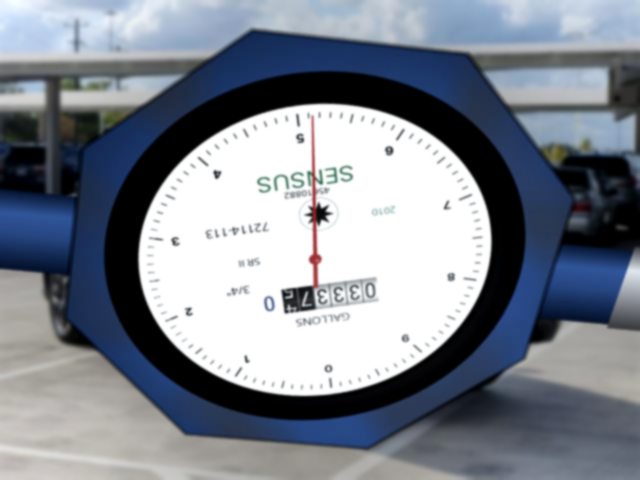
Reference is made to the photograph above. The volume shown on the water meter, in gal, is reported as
333745.1 gal
